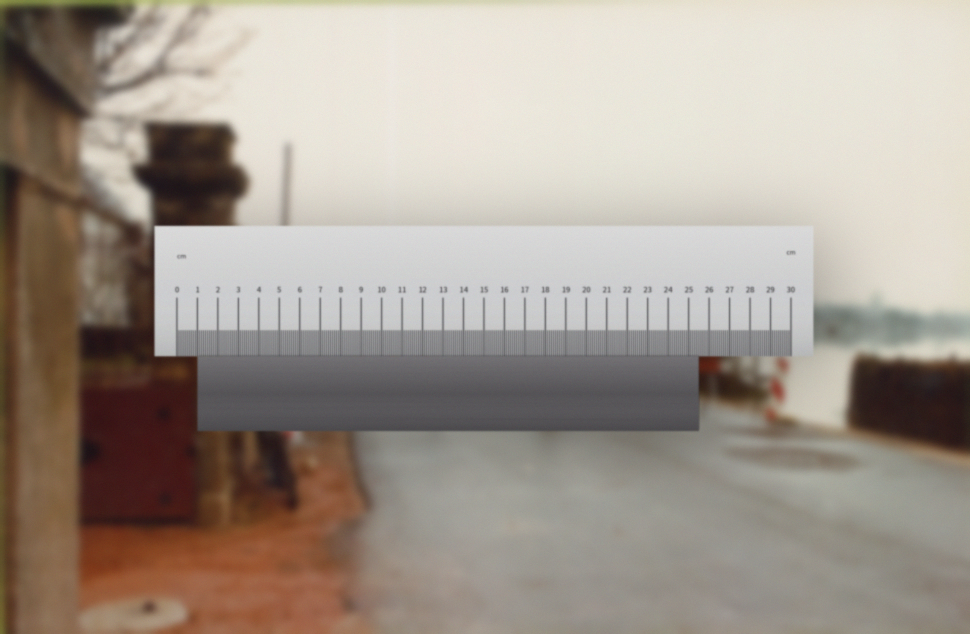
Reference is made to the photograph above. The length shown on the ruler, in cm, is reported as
24.5 cm
